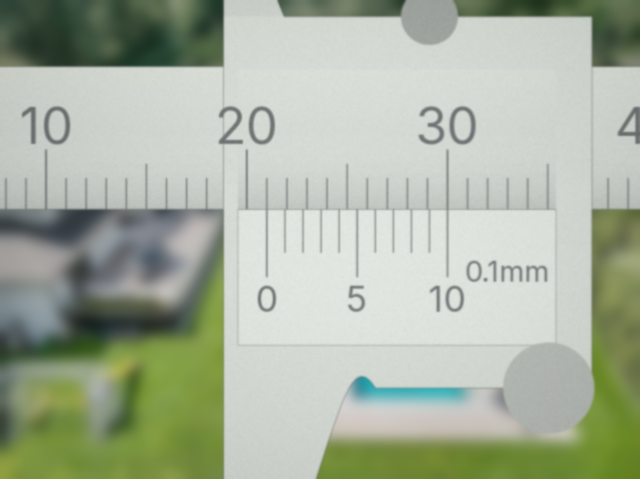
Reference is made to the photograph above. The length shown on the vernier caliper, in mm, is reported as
21.0 mm
